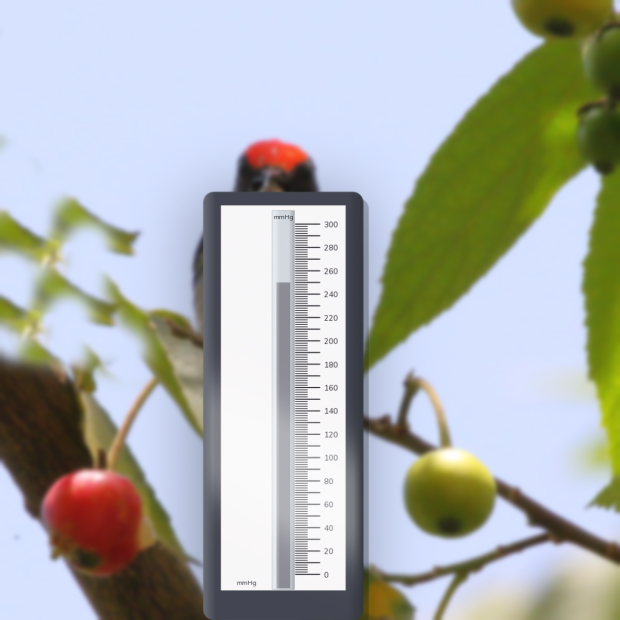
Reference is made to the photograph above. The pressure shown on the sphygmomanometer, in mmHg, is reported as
250 mmHg
